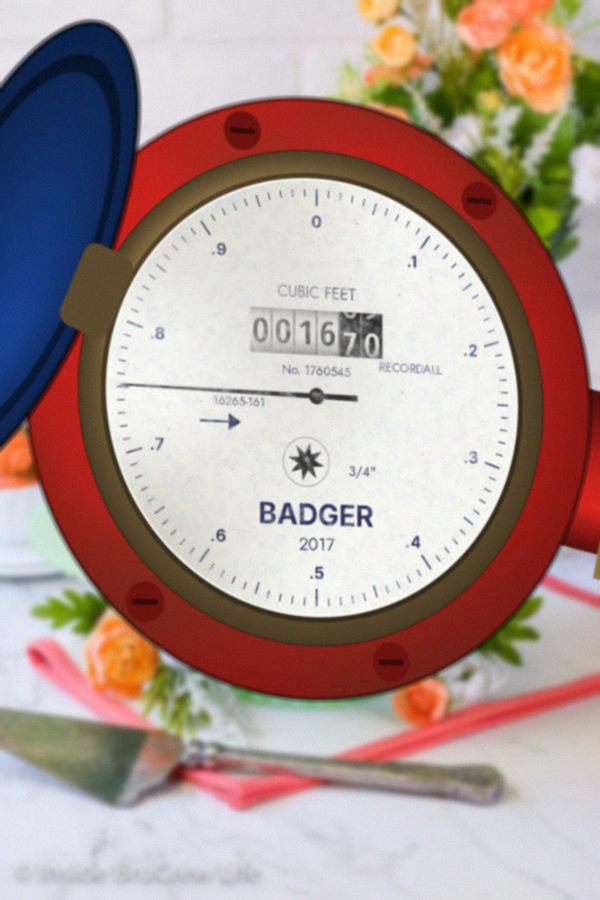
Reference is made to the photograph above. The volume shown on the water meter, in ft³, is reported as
1669.75 ft³
